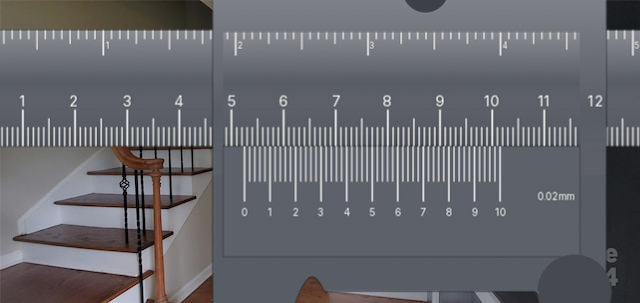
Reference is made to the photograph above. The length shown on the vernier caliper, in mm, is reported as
52.5 mm
